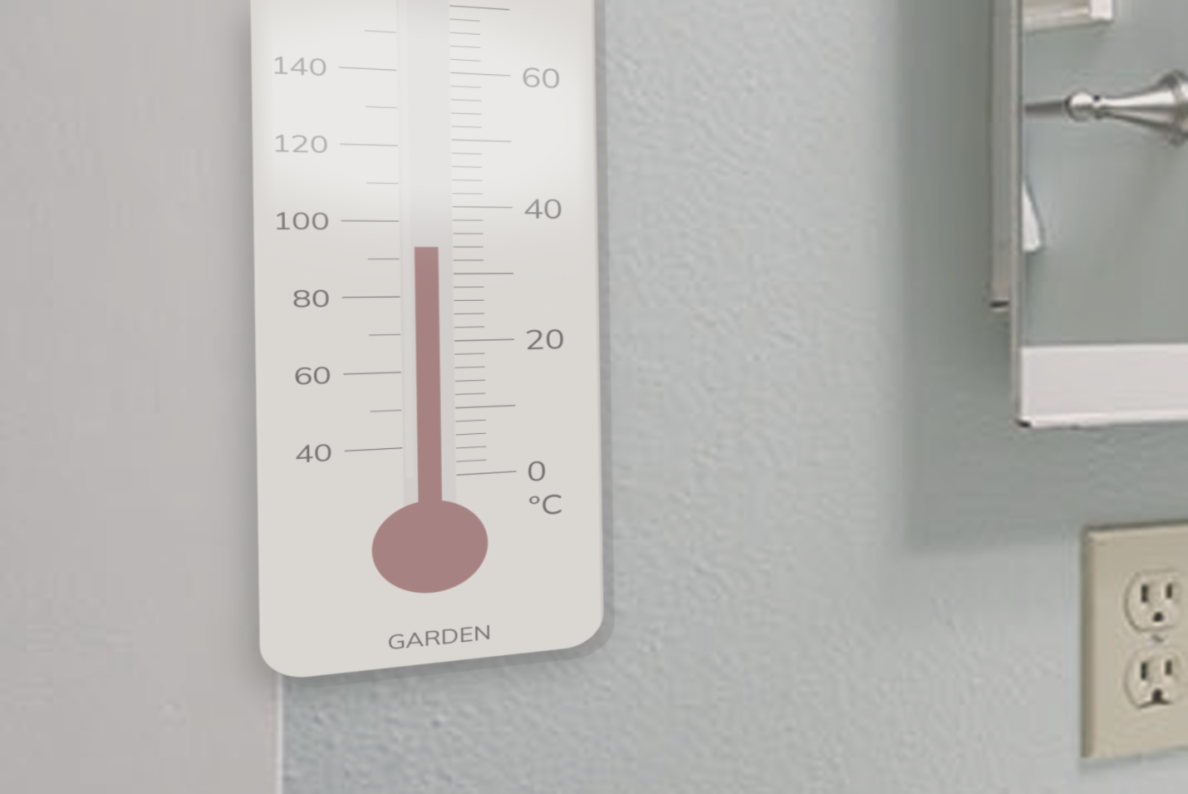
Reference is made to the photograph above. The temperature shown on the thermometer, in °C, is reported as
34 °C
